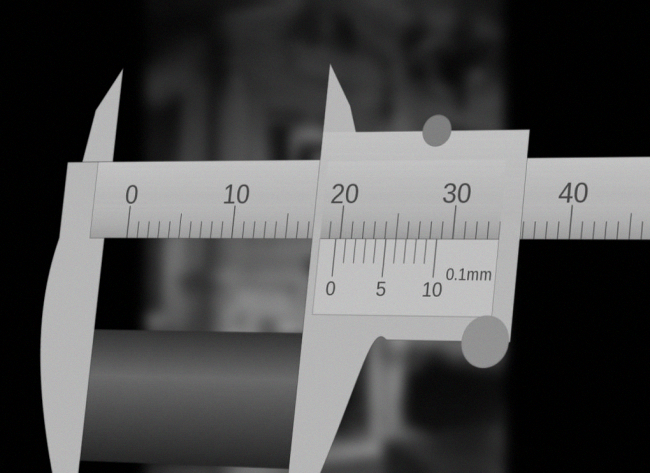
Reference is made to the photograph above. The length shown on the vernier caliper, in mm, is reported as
19.6 mm
